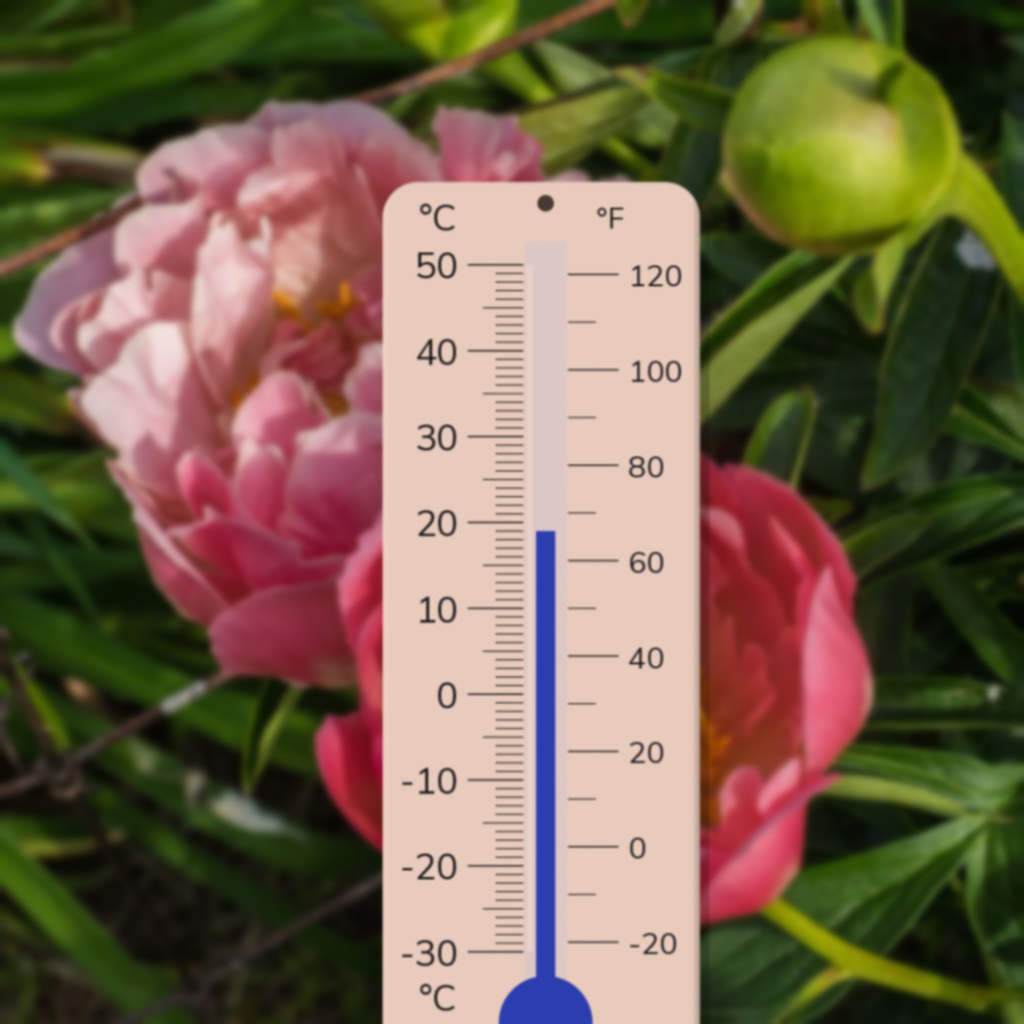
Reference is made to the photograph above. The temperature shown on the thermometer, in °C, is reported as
19 °C
